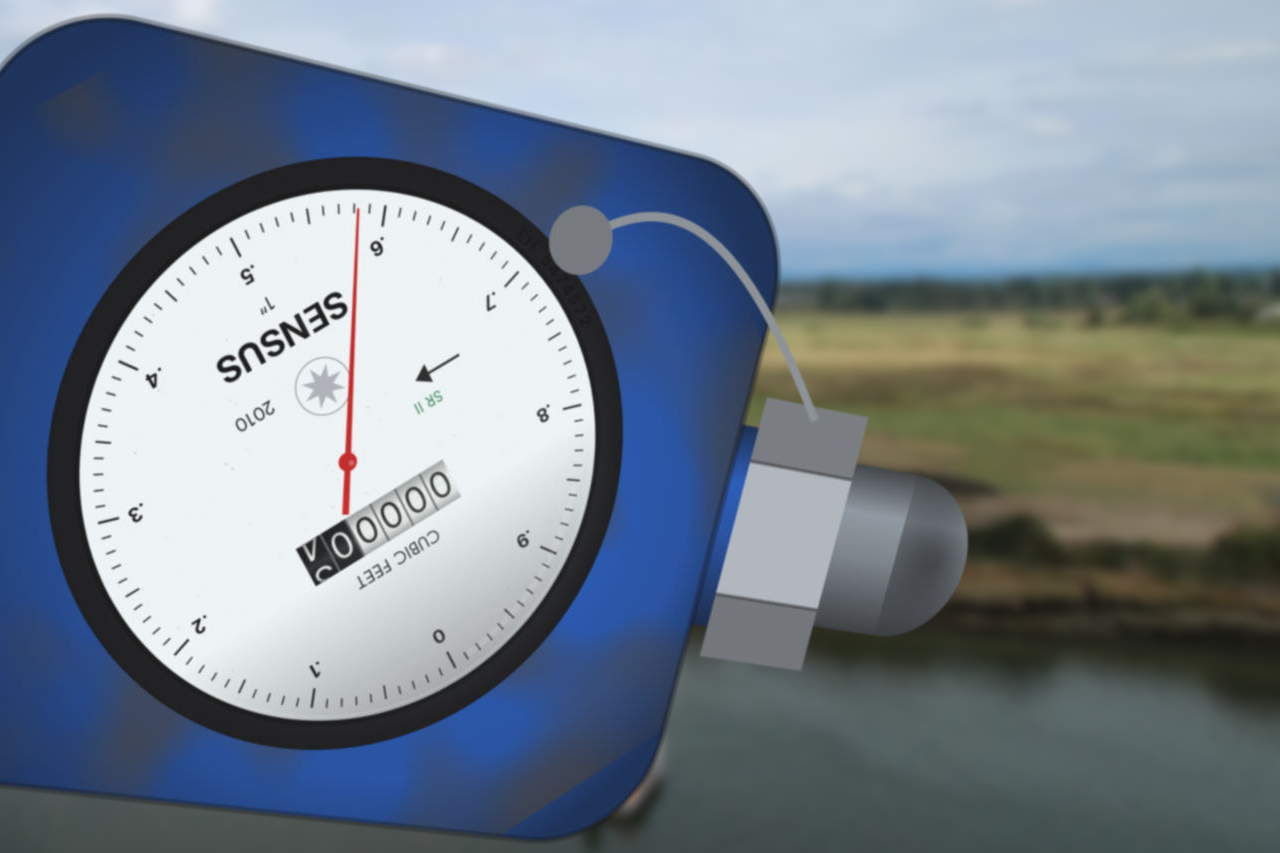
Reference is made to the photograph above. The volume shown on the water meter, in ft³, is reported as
3.58 ft³
